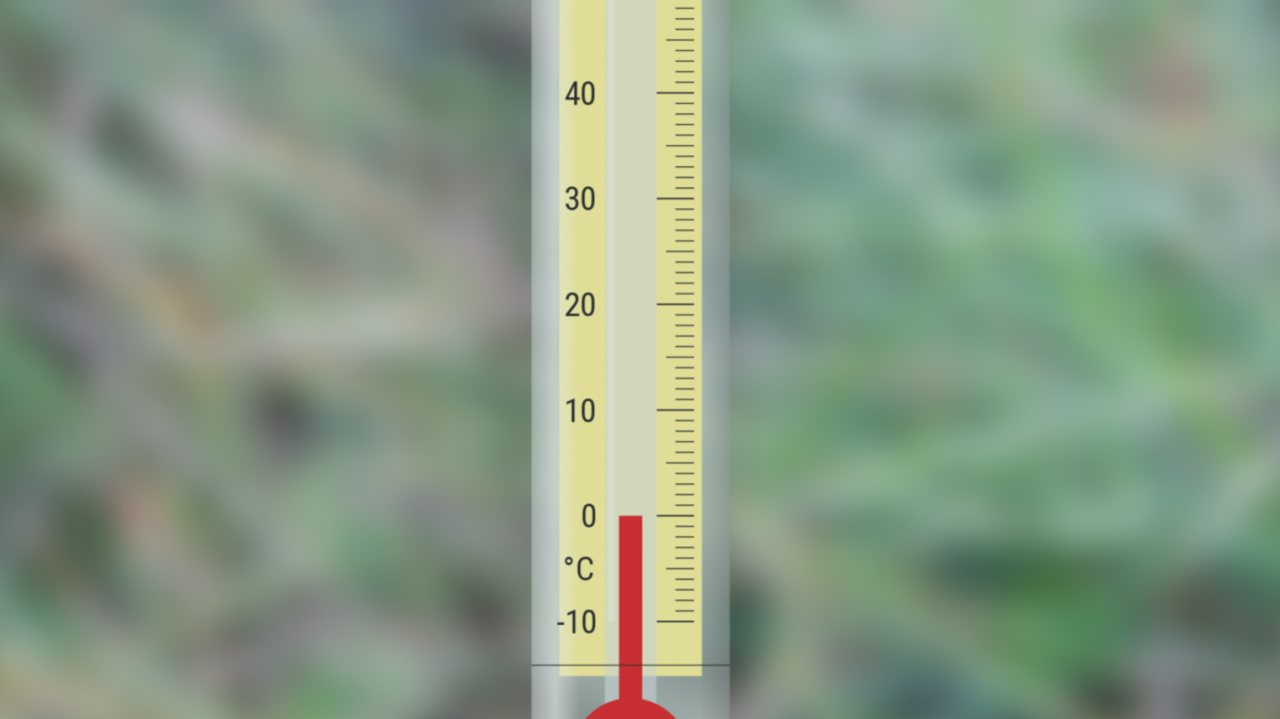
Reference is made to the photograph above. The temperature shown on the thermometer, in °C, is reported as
0 °C
